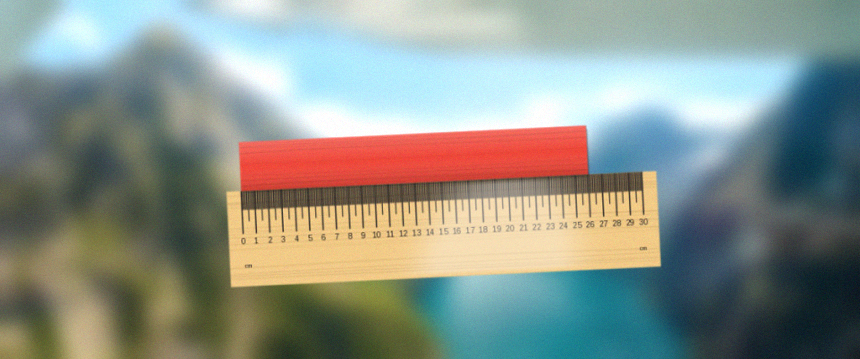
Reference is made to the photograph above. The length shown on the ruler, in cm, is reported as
26 cm
